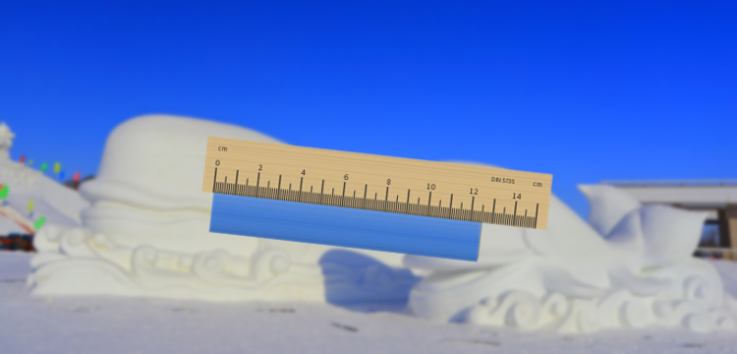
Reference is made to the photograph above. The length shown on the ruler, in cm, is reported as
12.5 cm
